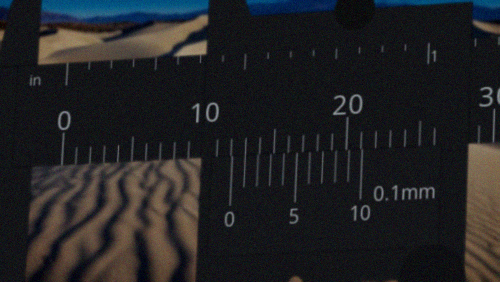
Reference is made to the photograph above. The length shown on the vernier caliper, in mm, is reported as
12.1 mm
